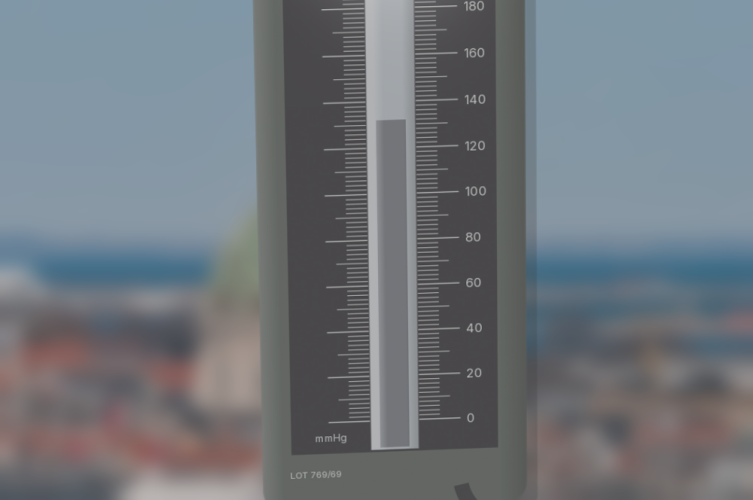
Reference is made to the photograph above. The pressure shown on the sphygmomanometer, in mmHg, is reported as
132 mmHg
